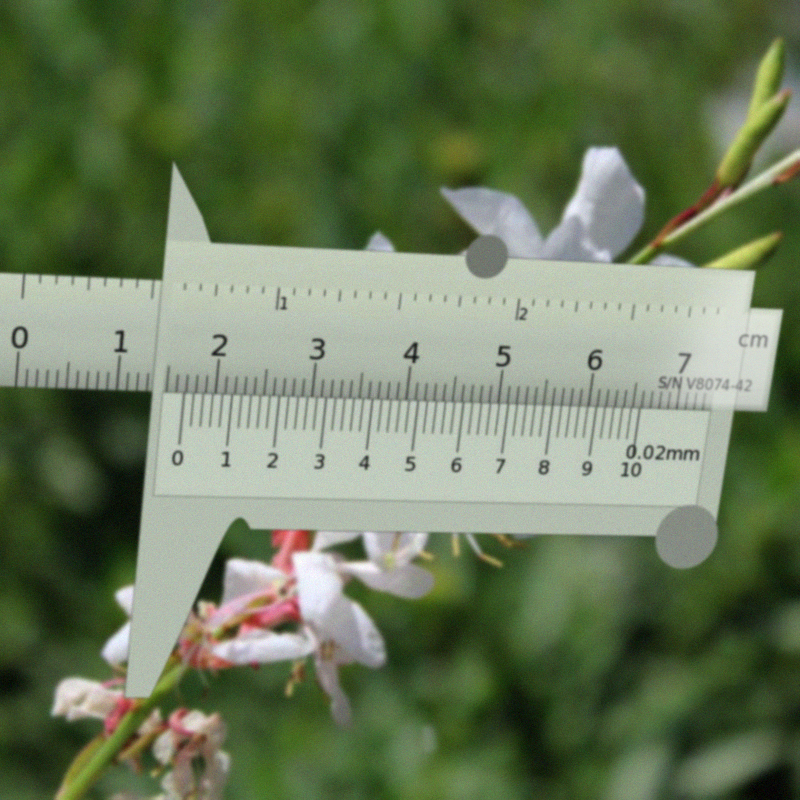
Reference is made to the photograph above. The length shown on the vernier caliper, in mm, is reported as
16.8 mm
